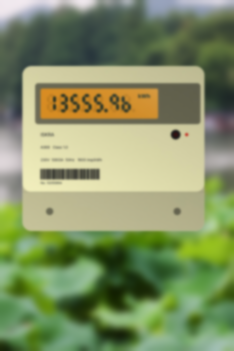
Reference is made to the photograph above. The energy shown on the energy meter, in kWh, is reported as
13555.96 kWh
